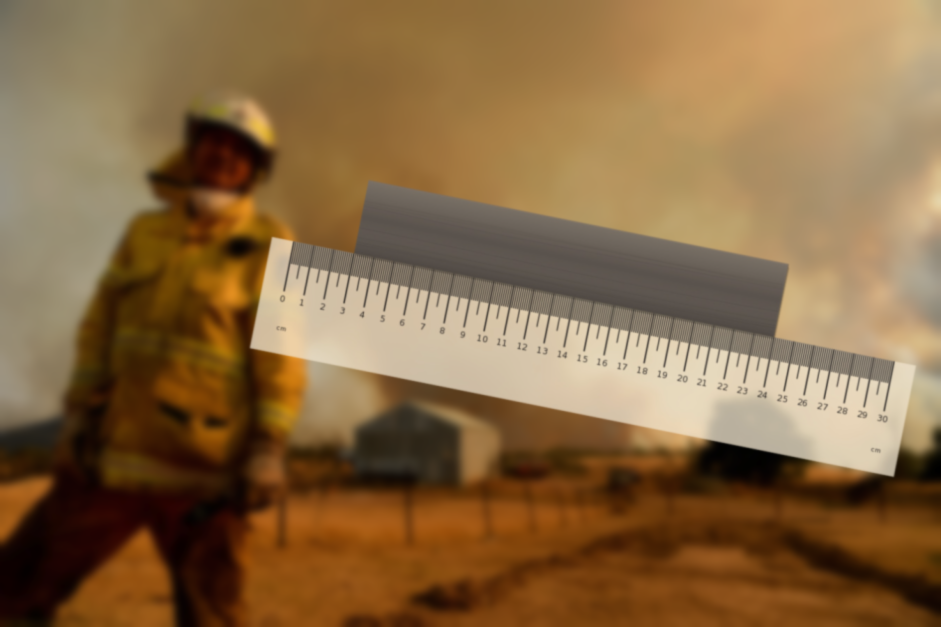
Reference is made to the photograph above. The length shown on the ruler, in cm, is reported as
21 cm
